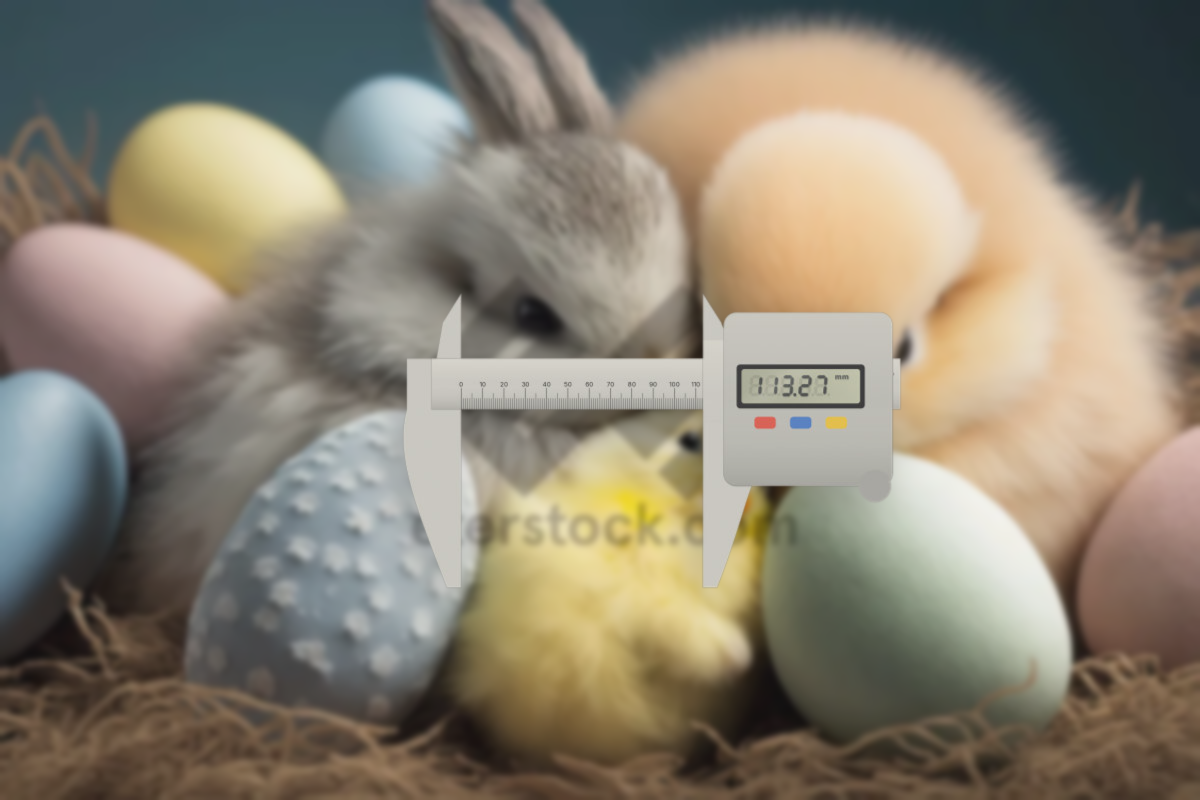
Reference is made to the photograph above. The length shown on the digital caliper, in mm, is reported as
113.27 mm
